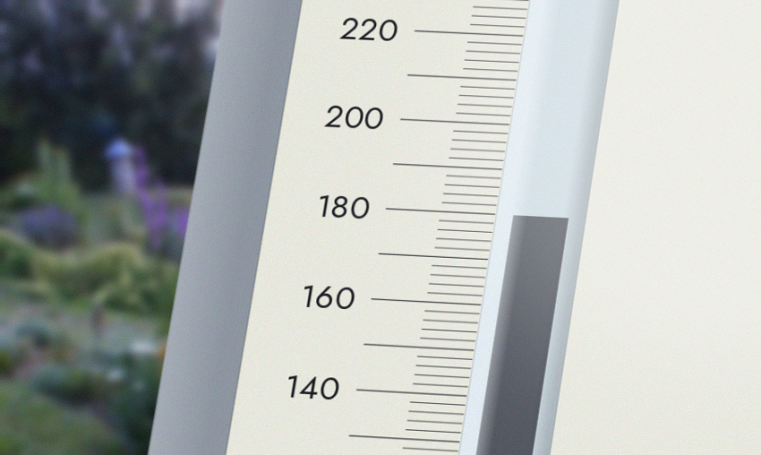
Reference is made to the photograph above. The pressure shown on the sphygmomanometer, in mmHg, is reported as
180 mmHg
